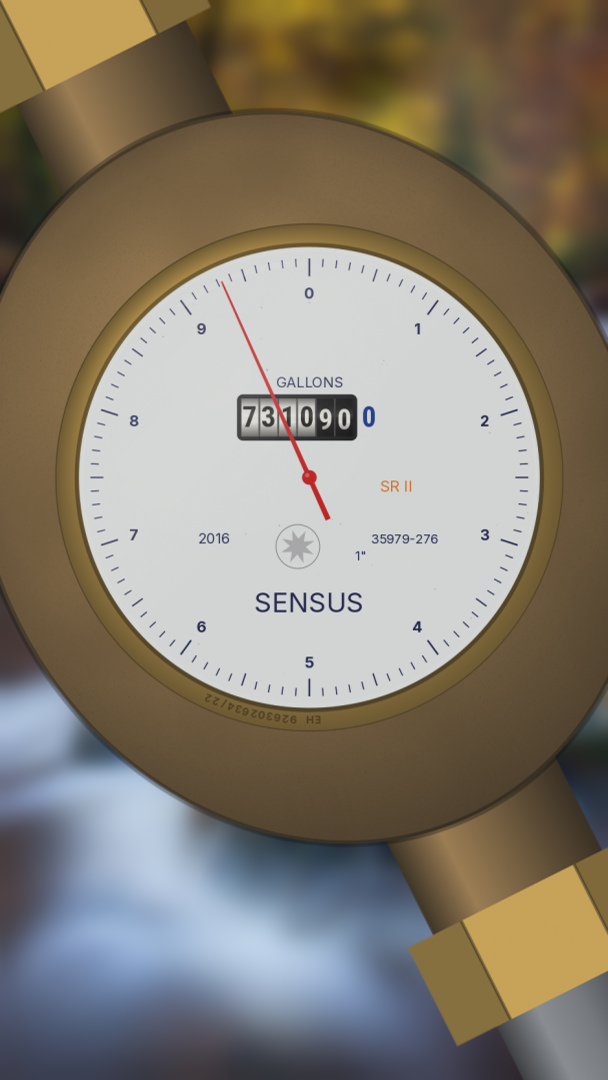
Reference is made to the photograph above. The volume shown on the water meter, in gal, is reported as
7310899.3 gal
